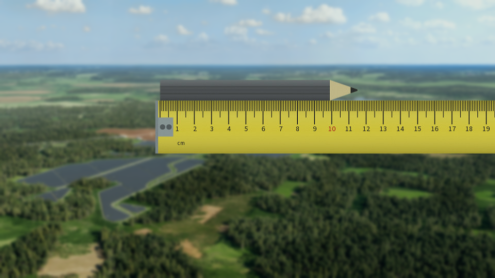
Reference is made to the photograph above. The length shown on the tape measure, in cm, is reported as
11.5 cm
